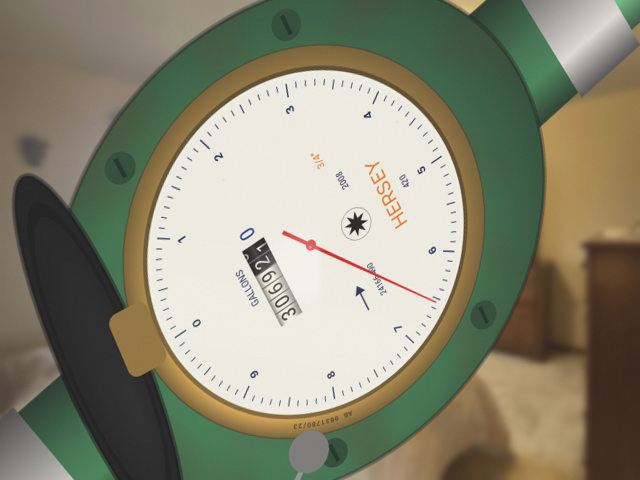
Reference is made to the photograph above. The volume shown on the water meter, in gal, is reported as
3069206.5 gal
